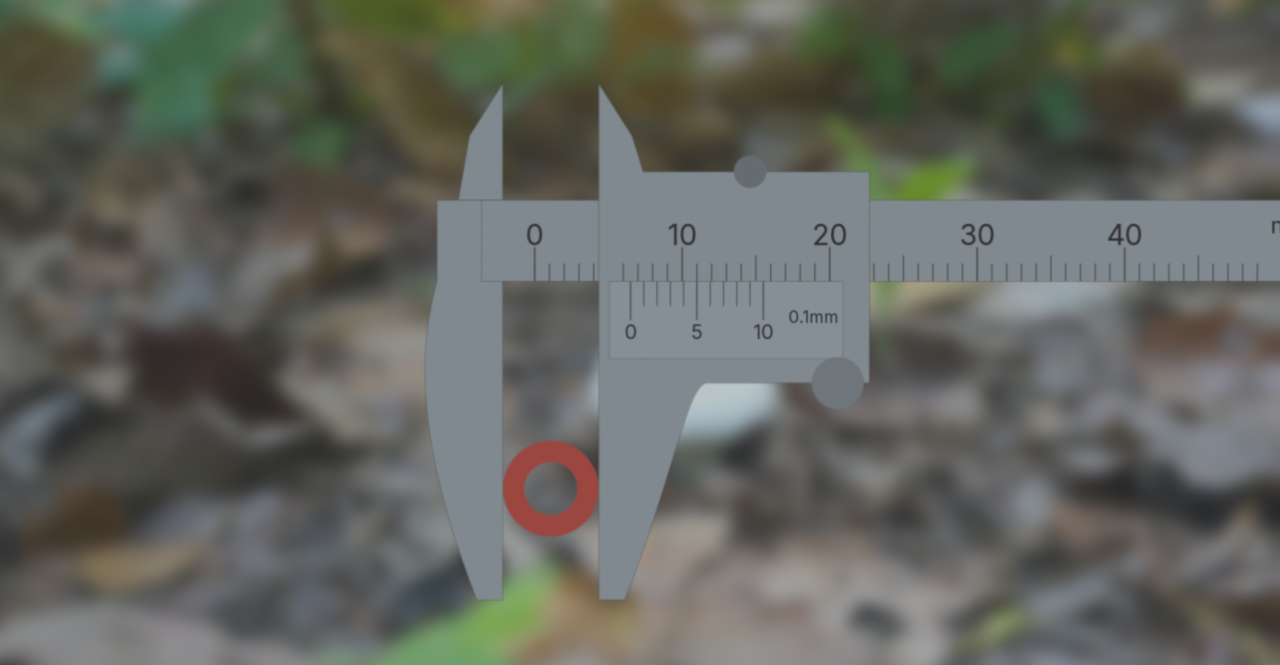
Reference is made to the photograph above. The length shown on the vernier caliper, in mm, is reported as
6.5 mm
